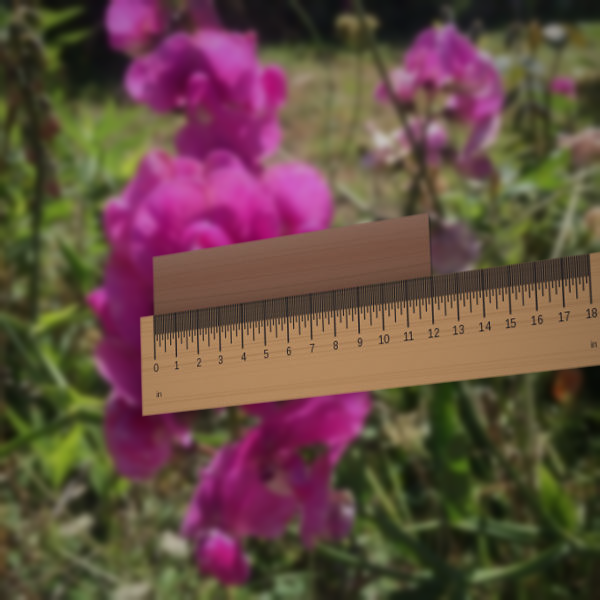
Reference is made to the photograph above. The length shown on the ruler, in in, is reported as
12 in
